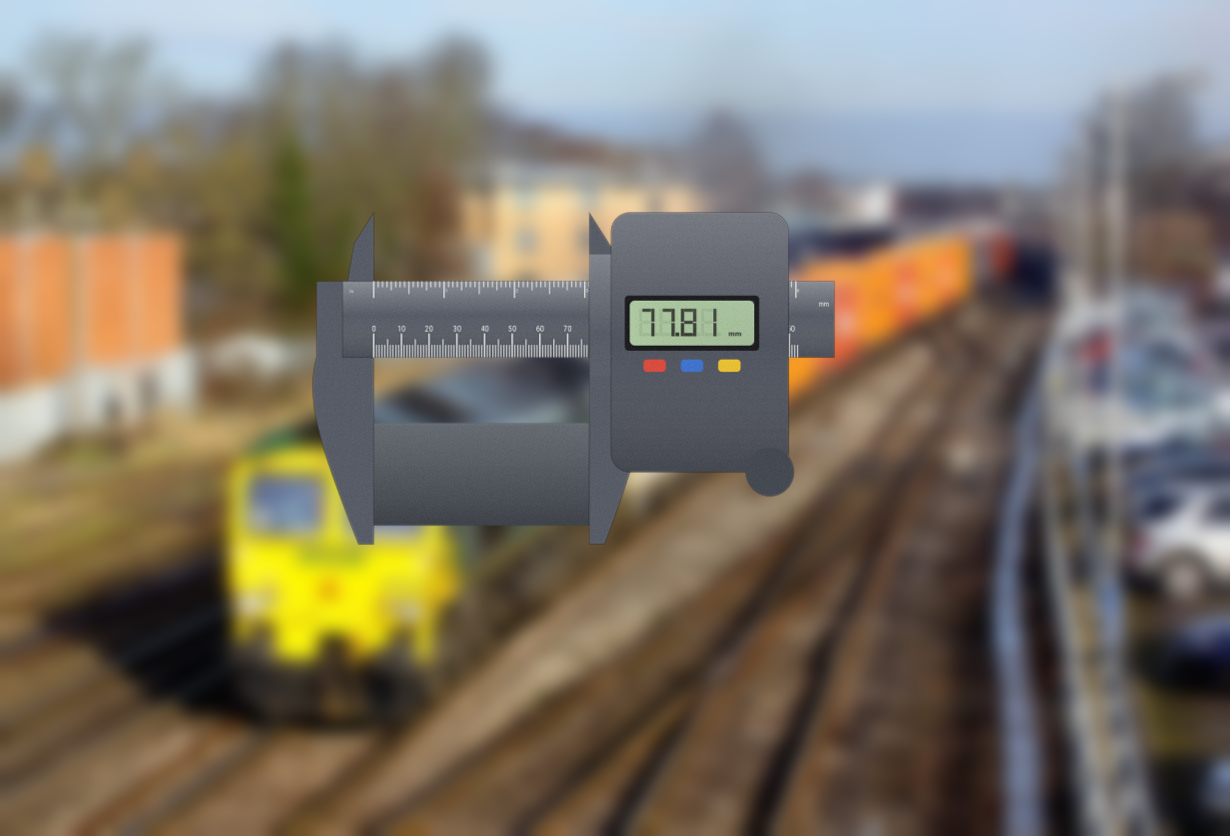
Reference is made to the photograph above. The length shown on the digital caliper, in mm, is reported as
77.81 mm
